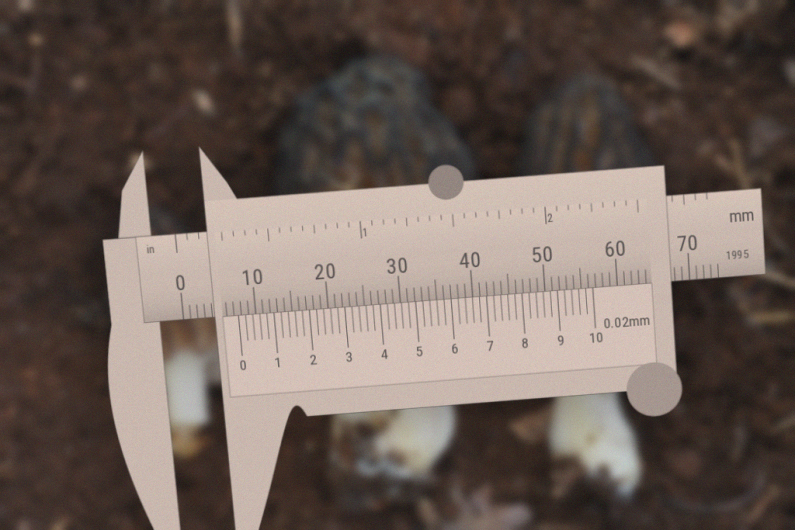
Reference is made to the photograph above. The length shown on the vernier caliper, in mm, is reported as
7.6 mm
